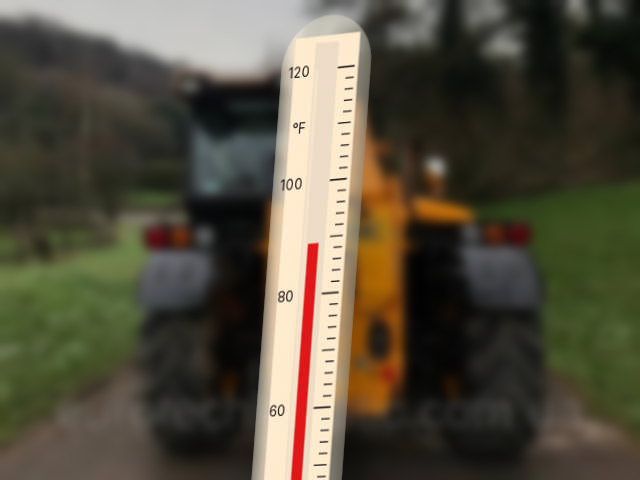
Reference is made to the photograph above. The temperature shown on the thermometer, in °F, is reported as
89 °F
